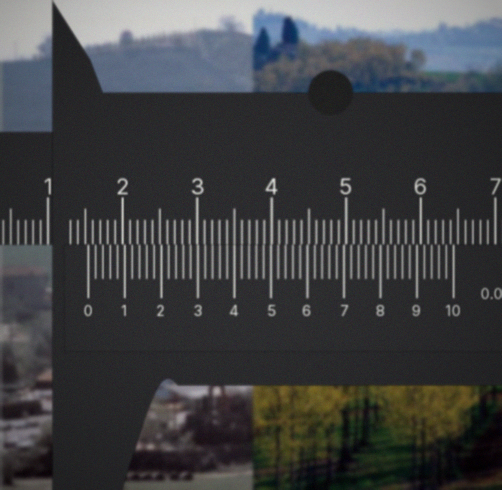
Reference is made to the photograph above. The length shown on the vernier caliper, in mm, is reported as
15.4 mm
